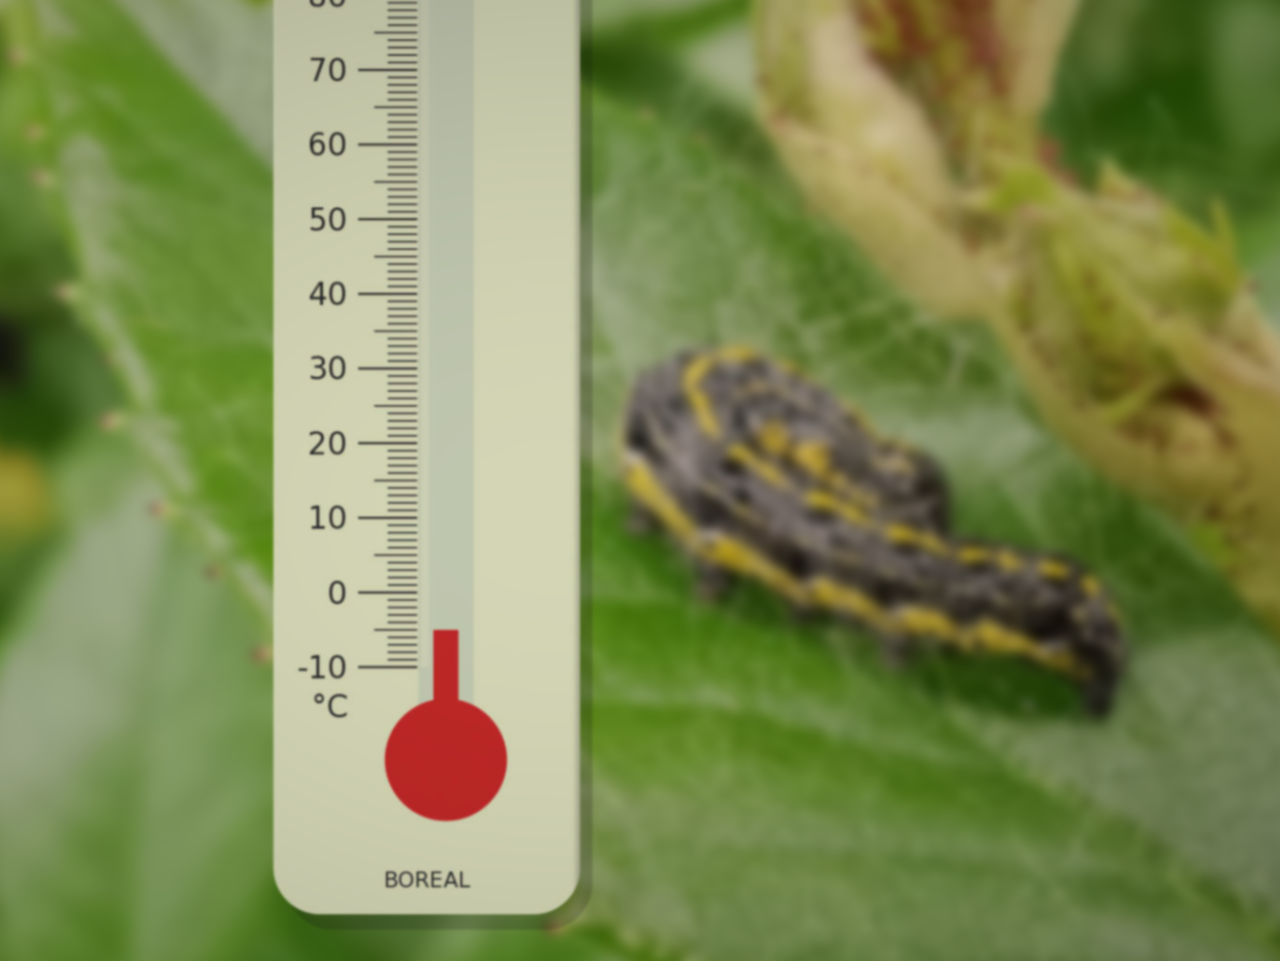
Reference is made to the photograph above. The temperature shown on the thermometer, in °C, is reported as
-5 °C
